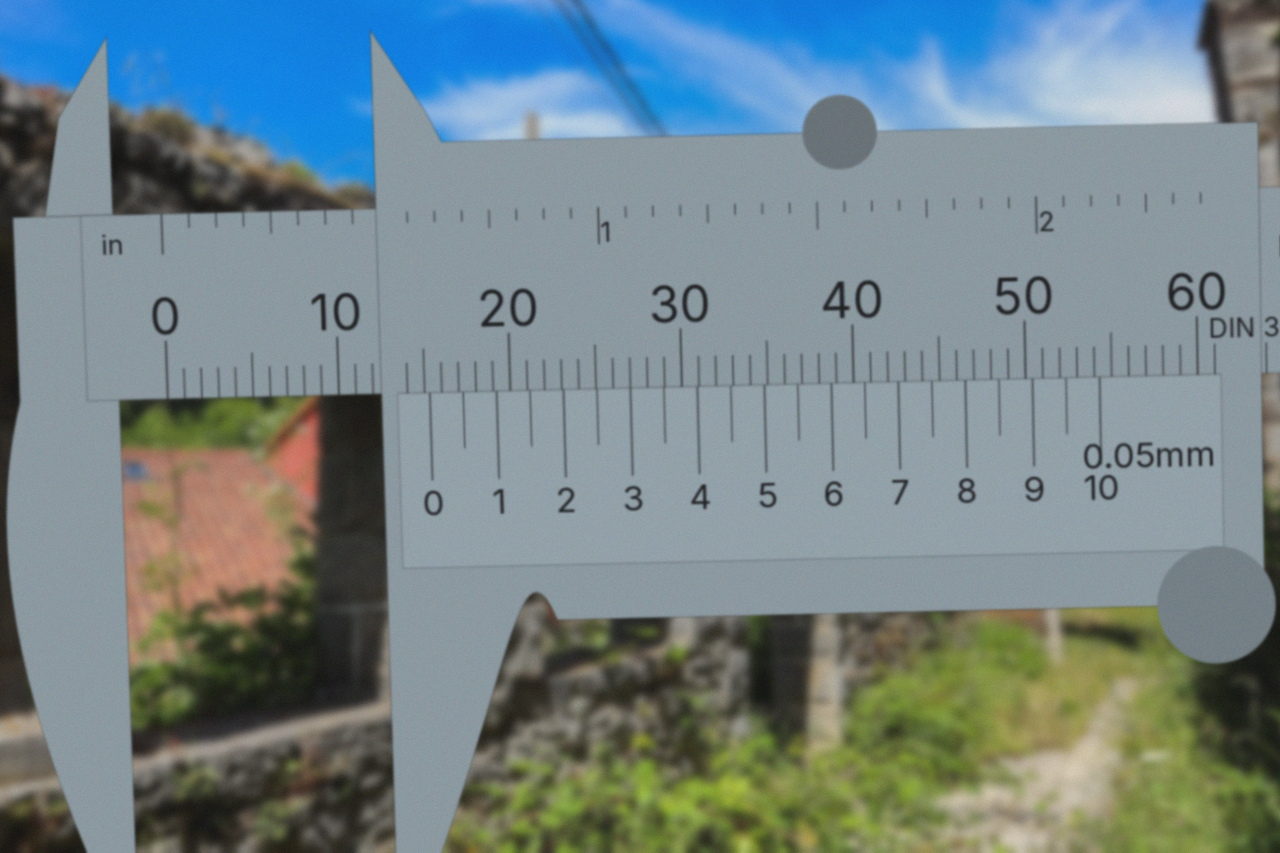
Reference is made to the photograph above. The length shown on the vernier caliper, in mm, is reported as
15.3 mm
